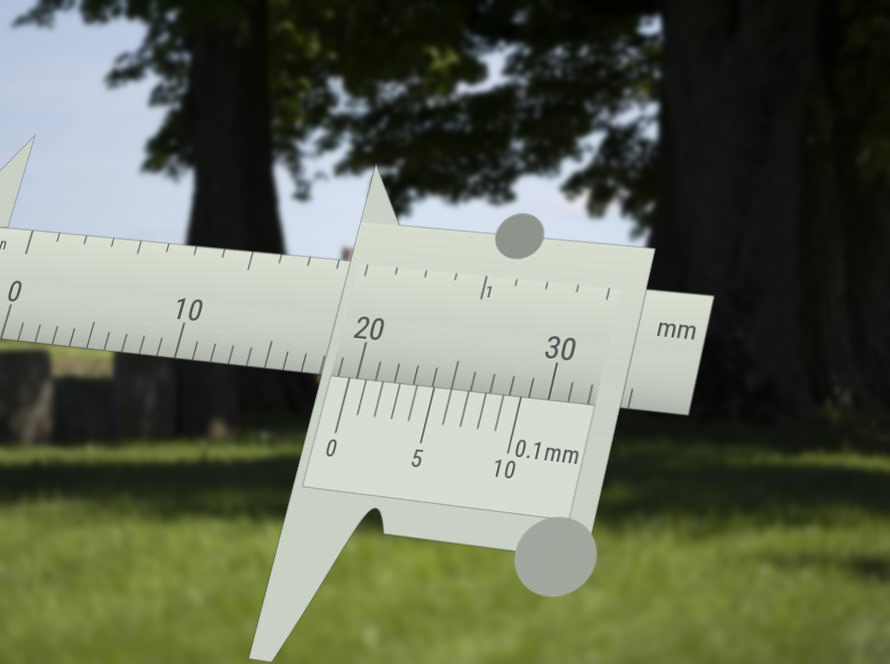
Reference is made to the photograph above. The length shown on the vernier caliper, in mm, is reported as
19.6 mm
